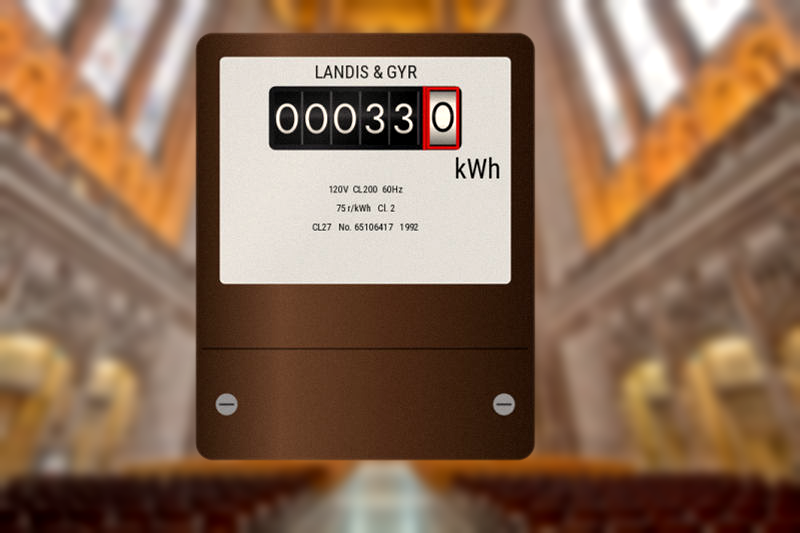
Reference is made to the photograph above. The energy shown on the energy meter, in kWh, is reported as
33.0 kWh
